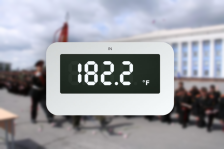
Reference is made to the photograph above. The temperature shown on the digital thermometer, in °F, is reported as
182.2 °F
